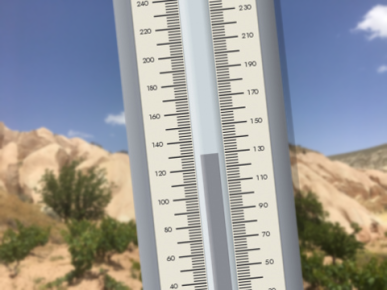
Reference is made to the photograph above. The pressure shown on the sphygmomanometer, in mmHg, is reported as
130 mmHg
